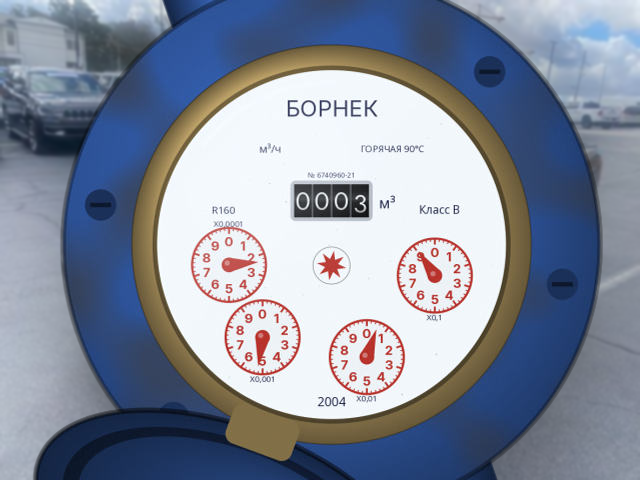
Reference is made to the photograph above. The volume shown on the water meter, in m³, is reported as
2.9052 m³
